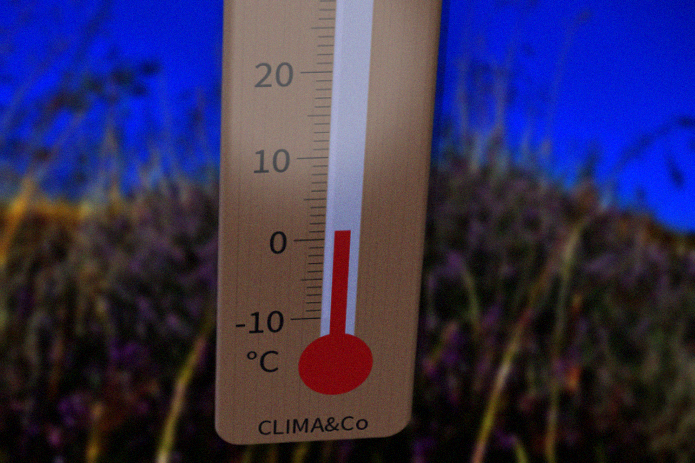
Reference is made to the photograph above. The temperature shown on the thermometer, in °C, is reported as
1 °C
